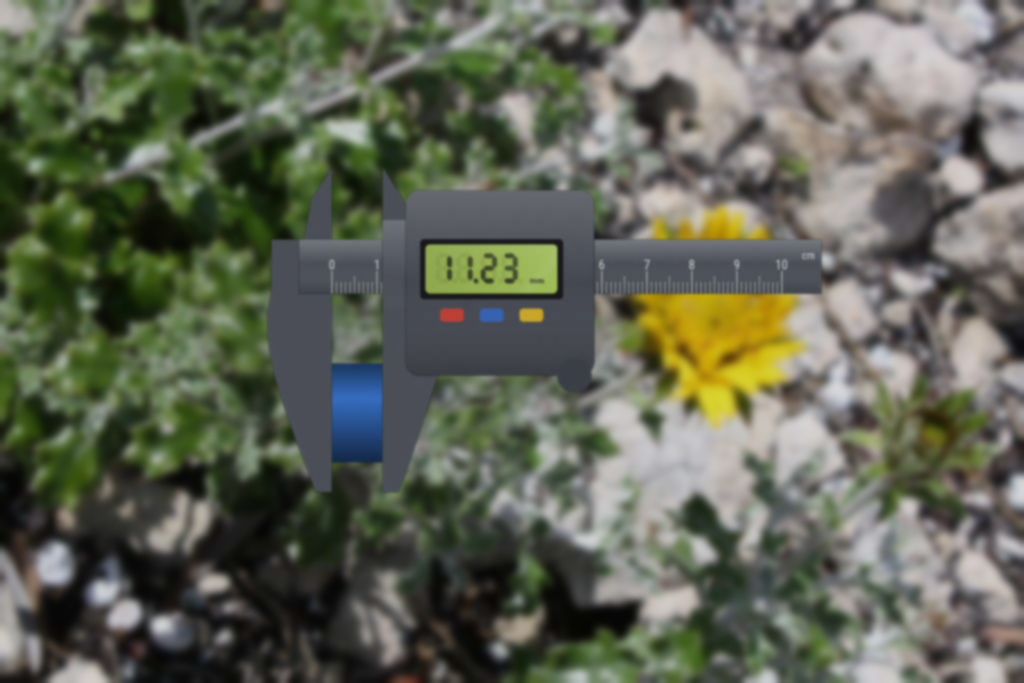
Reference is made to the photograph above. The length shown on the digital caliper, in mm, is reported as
11.23 mm
